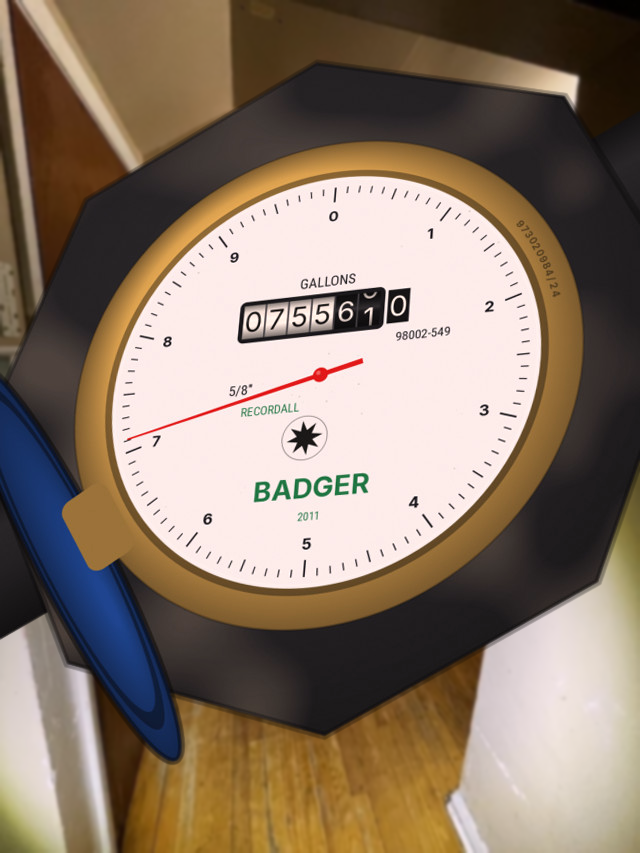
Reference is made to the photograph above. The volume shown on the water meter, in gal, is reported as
755607.1 gal
